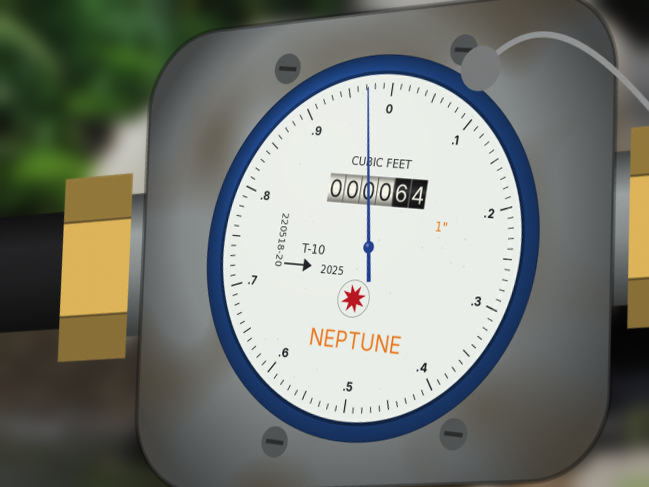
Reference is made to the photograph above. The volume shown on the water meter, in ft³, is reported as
63.97 ft³
